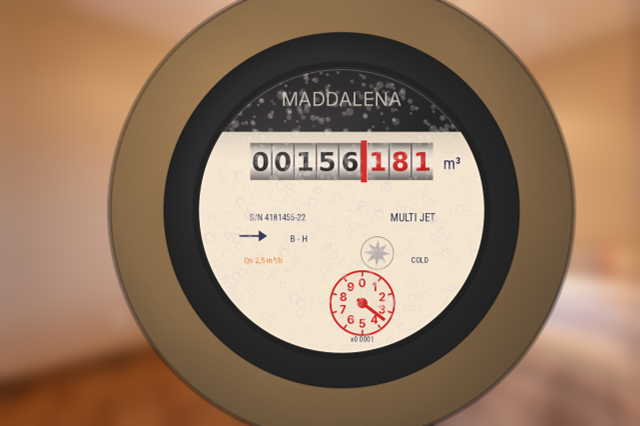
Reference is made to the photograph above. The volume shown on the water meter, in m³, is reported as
156.1813 m³
